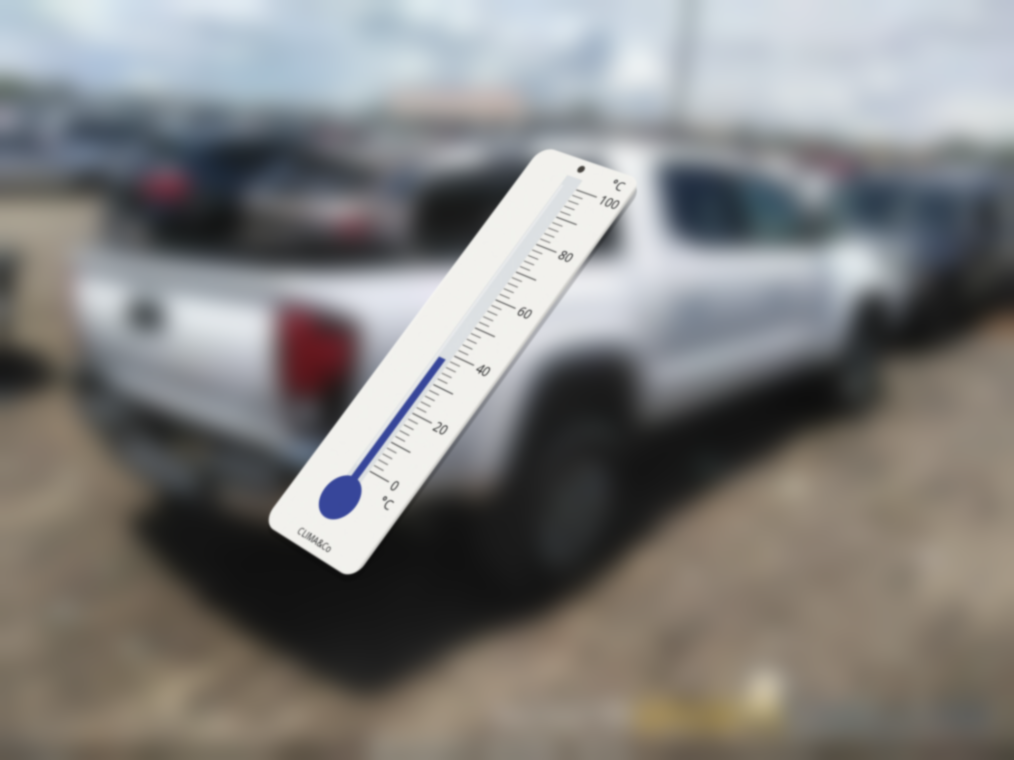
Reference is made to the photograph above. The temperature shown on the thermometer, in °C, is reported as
38 °C
